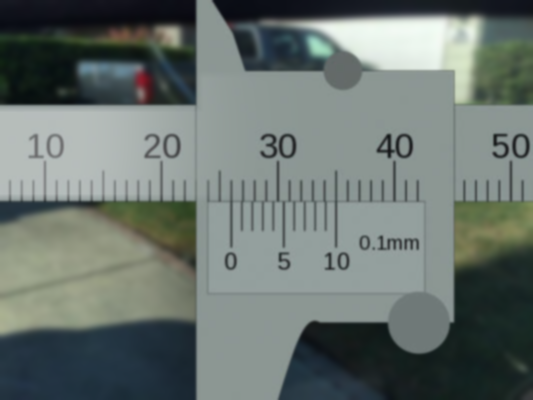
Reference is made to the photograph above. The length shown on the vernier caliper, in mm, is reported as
26.0 mm
